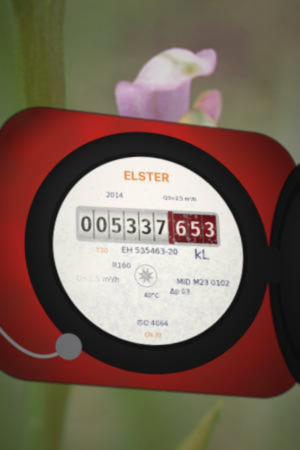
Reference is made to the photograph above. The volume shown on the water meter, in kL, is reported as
5337.653 kL
